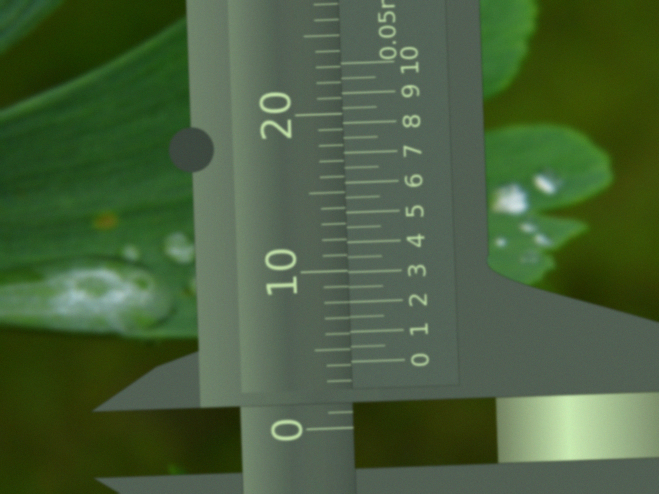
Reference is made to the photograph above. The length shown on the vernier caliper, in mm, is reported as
4.2 mm
